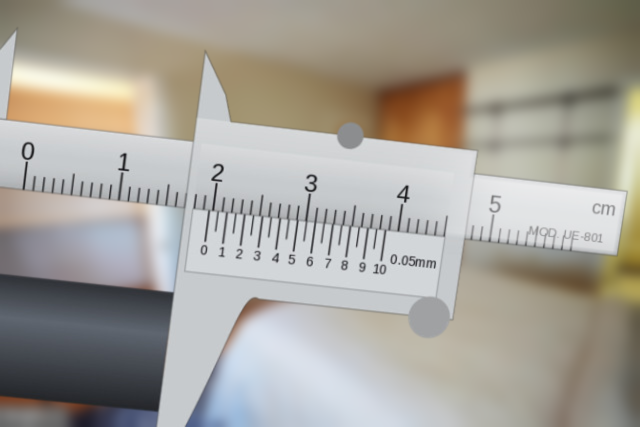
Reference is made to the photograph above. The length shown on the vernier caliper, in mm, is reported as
19.6 mm
